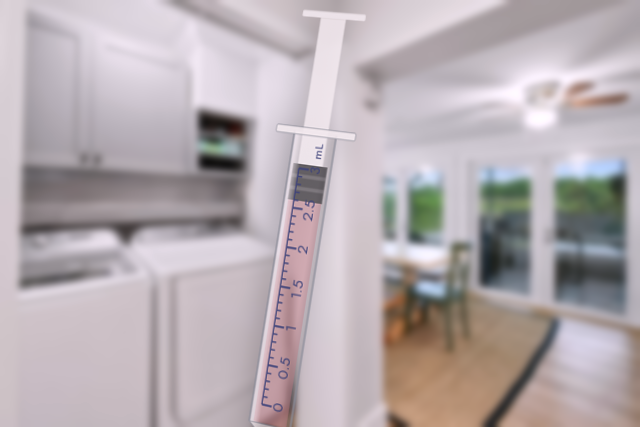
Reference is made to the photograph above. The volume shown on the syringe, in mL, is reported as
2.6 mL
